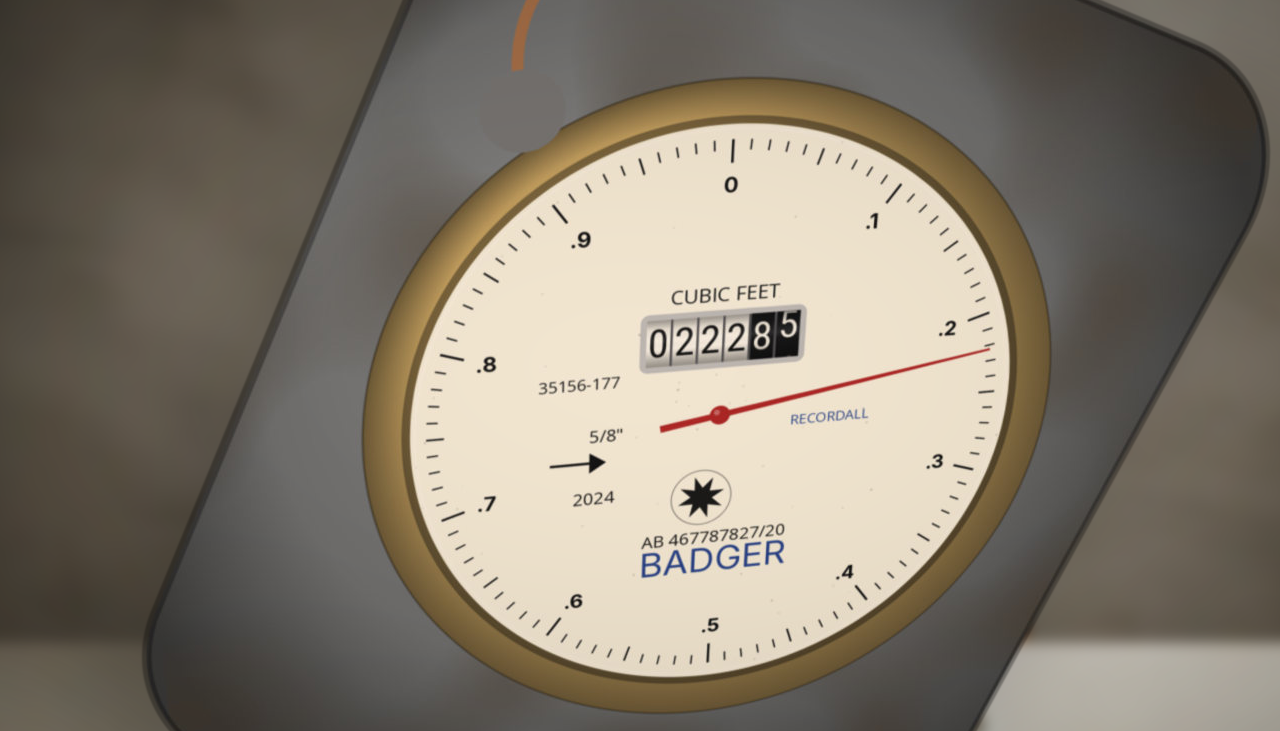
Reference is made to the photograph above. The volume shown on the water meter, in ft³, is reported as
22285.22 ft³
